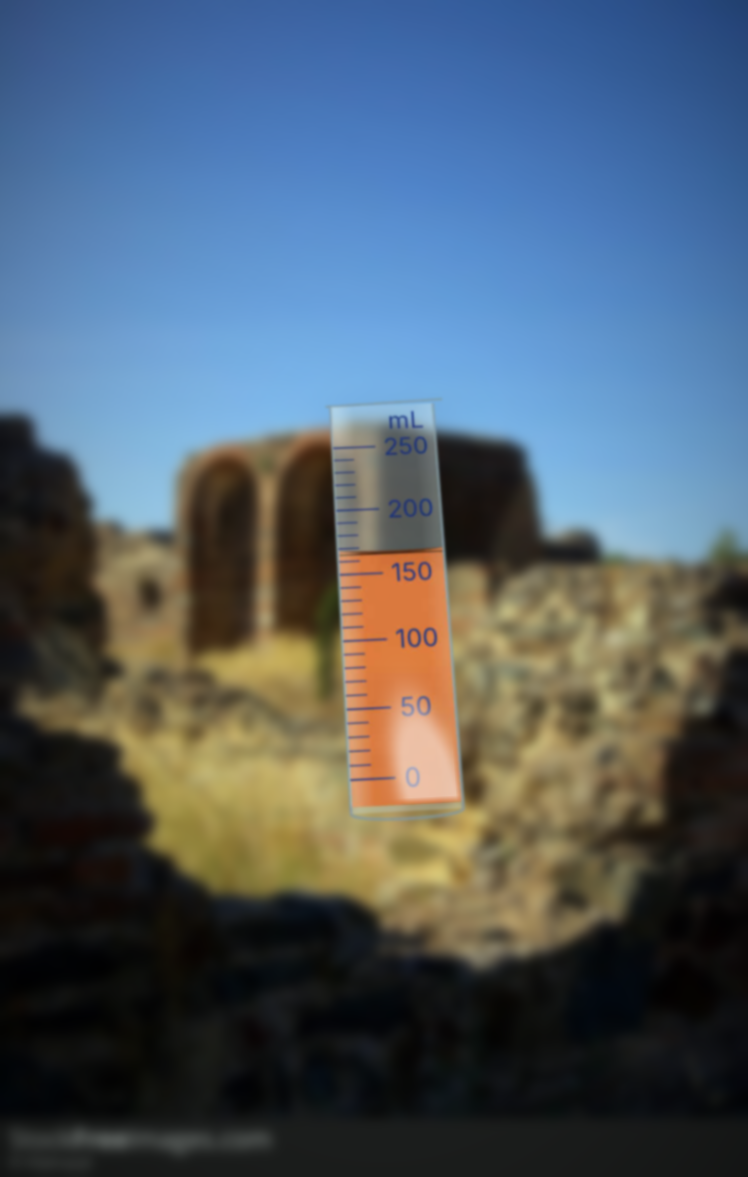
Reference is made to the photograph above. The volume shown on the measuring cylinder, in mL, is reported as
165 mL
